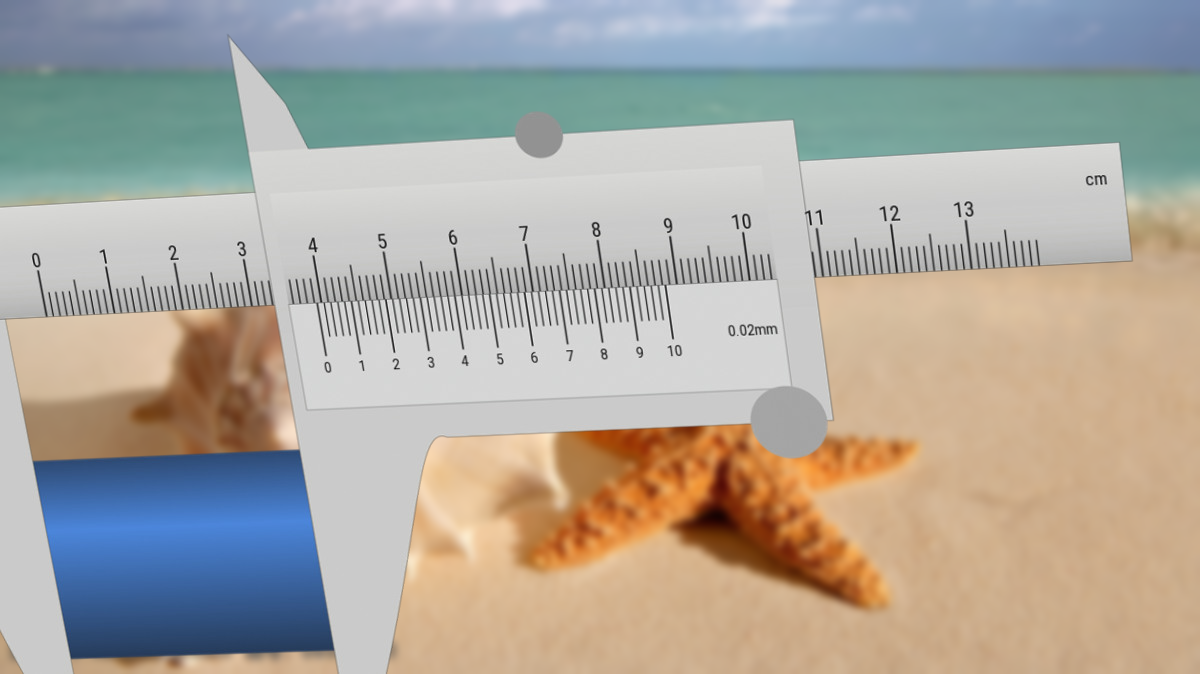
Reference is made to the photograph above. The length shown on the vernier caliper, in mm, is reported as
39.4 mm
